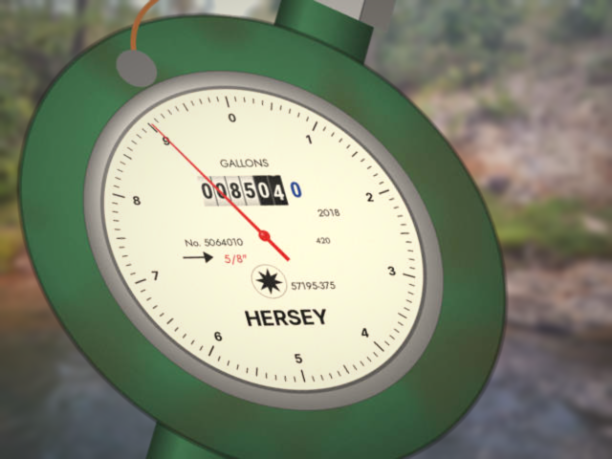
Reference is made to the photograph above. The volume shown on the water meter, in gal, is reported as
85039.0 gal
